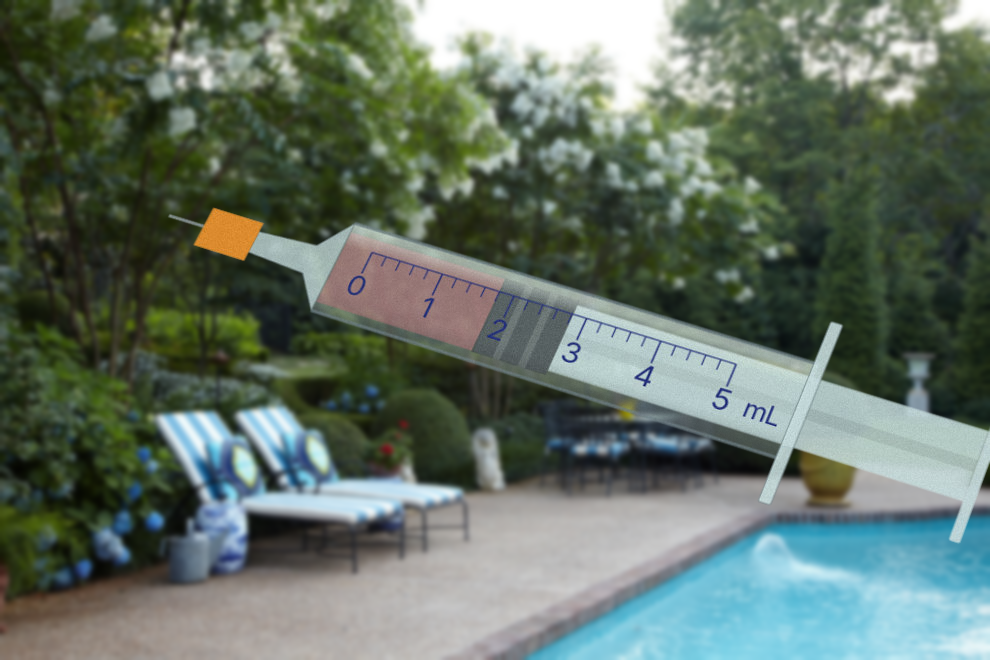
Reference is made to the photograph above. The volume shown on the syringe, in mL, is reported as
1.8 mL
